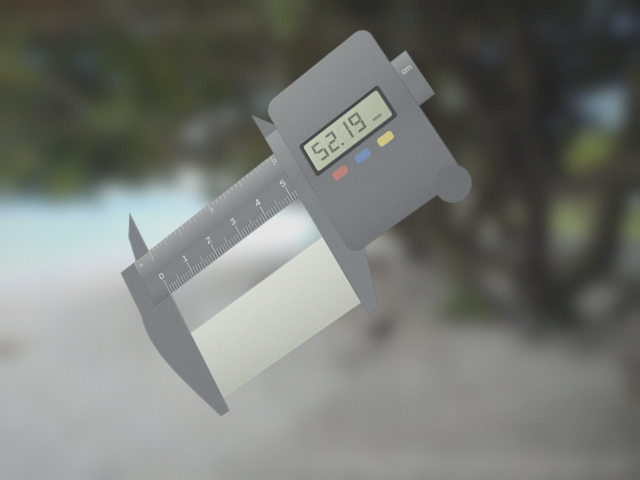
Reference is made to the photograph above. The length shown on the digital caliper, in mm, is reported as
52.19 mm
